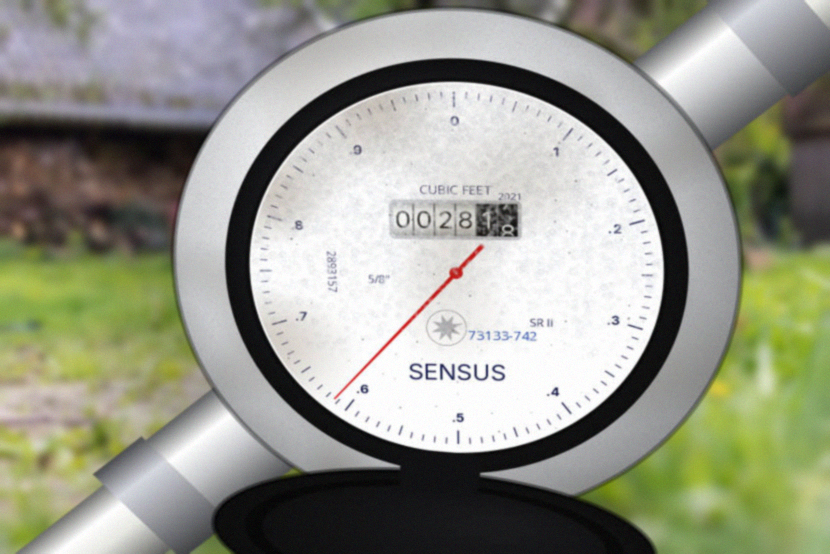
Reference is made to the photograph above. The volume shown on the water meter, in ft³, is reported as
2817.61 ft³
